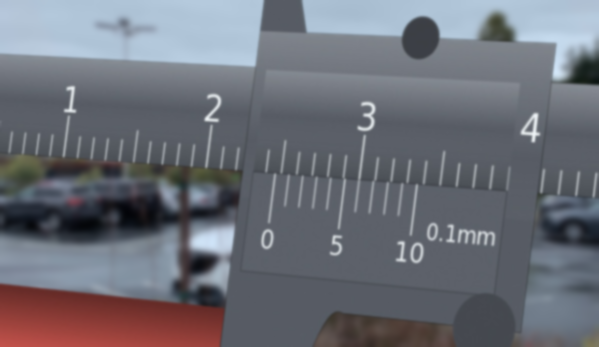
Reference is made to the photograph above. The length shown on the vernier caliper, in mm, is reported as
24.6 mm
